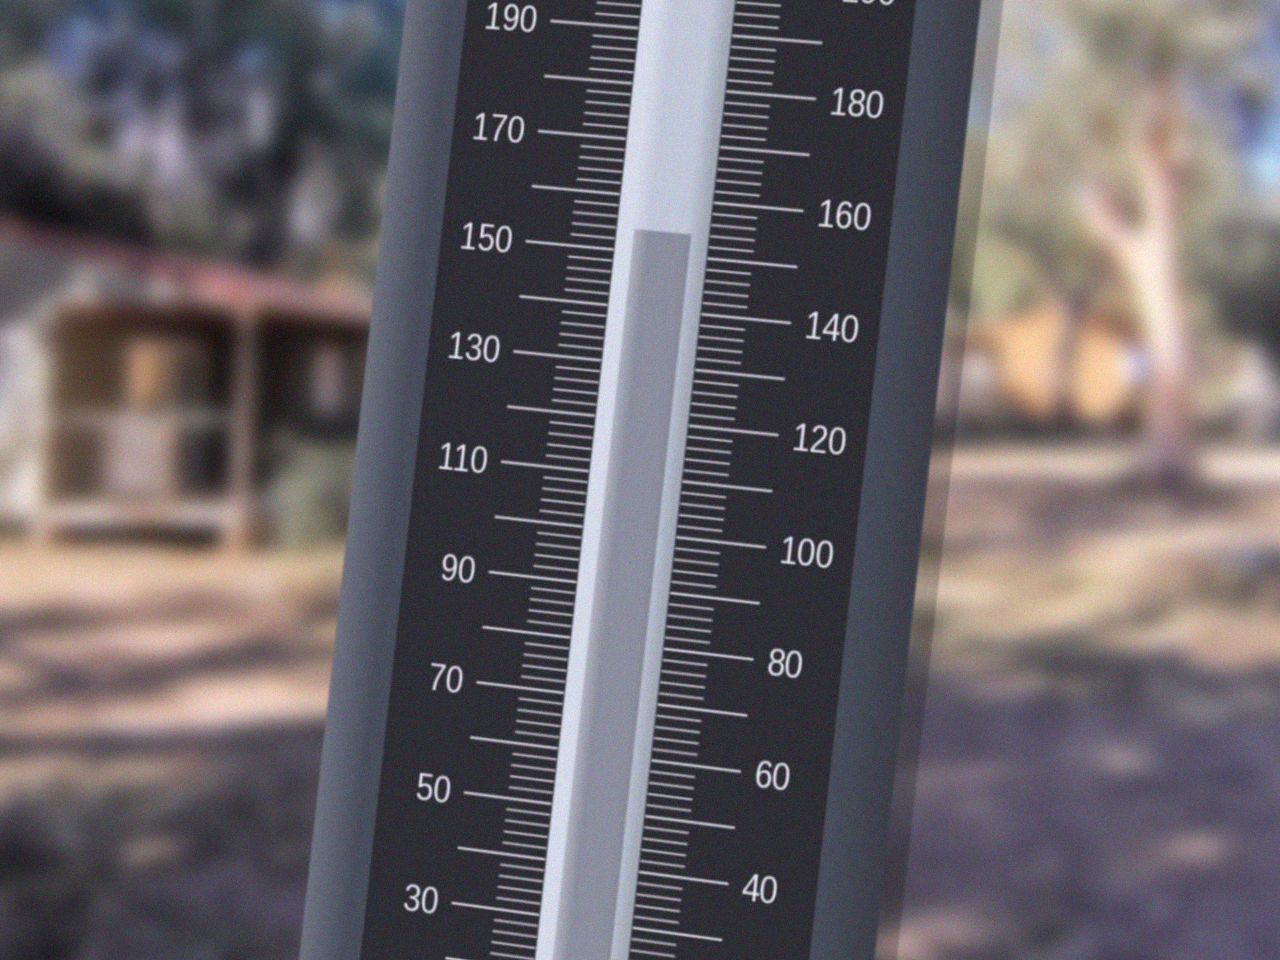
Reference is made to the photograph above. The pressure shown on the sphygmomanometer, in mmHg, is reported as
154 mmHg
